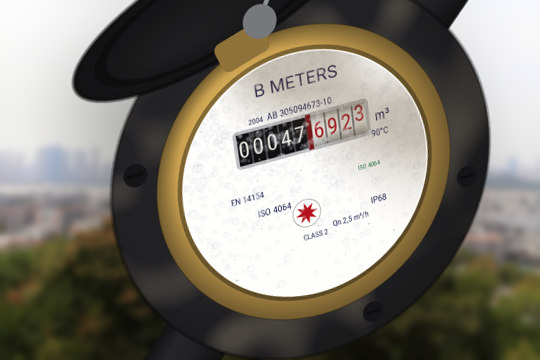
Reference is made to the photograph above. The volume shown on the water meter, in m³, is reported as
47.6923 m³
